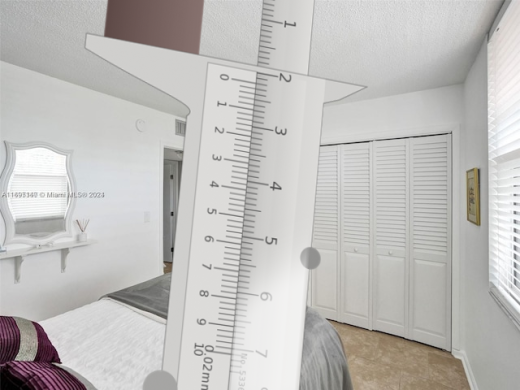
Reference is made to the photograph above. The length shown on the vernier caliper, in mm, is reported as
22.0 mm
